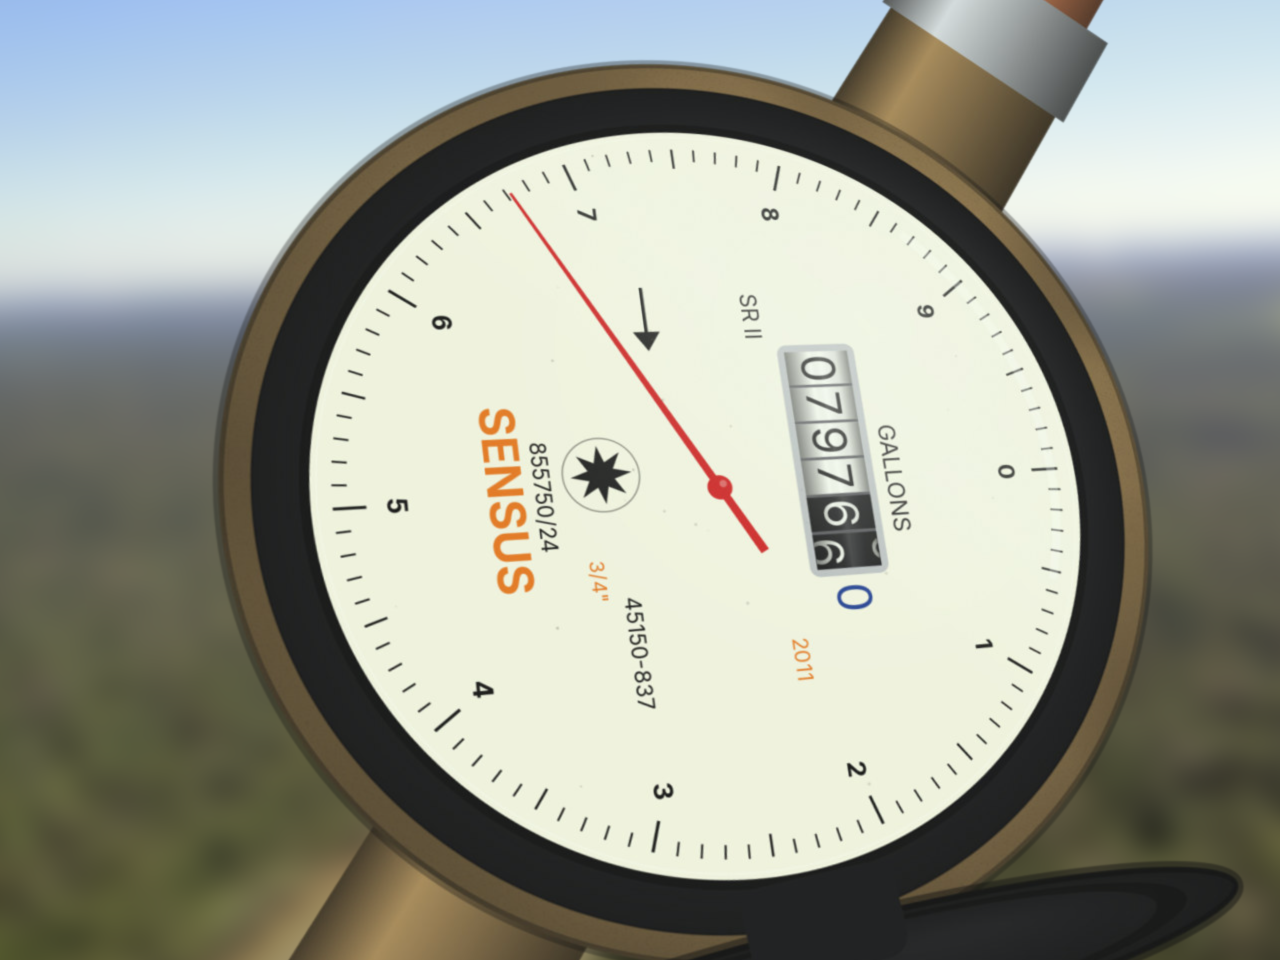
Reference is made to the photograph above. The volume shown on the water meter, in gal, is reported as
797656.7 gal
